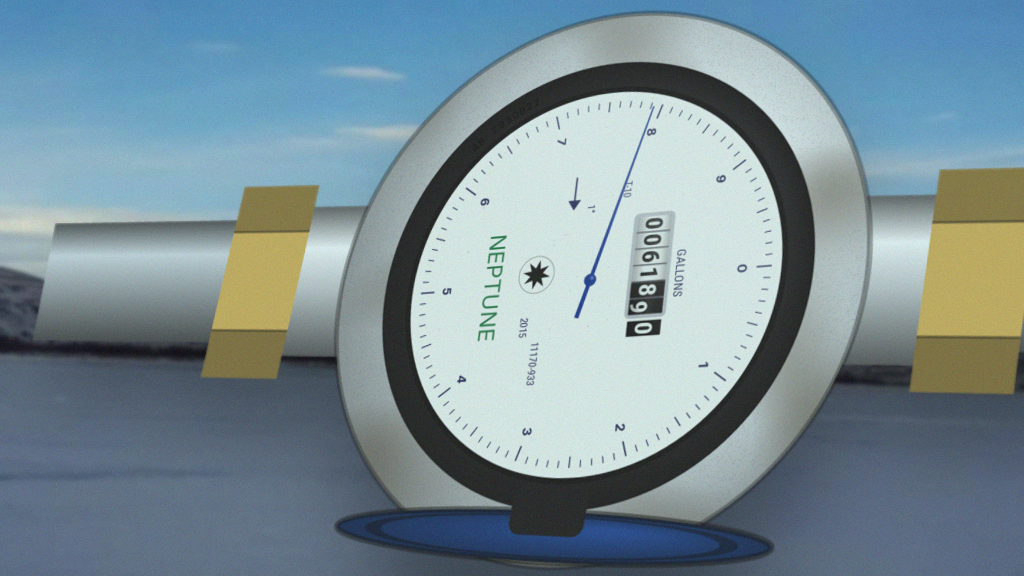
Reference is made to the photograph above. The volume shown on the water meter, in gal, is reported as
61887.9 gal
